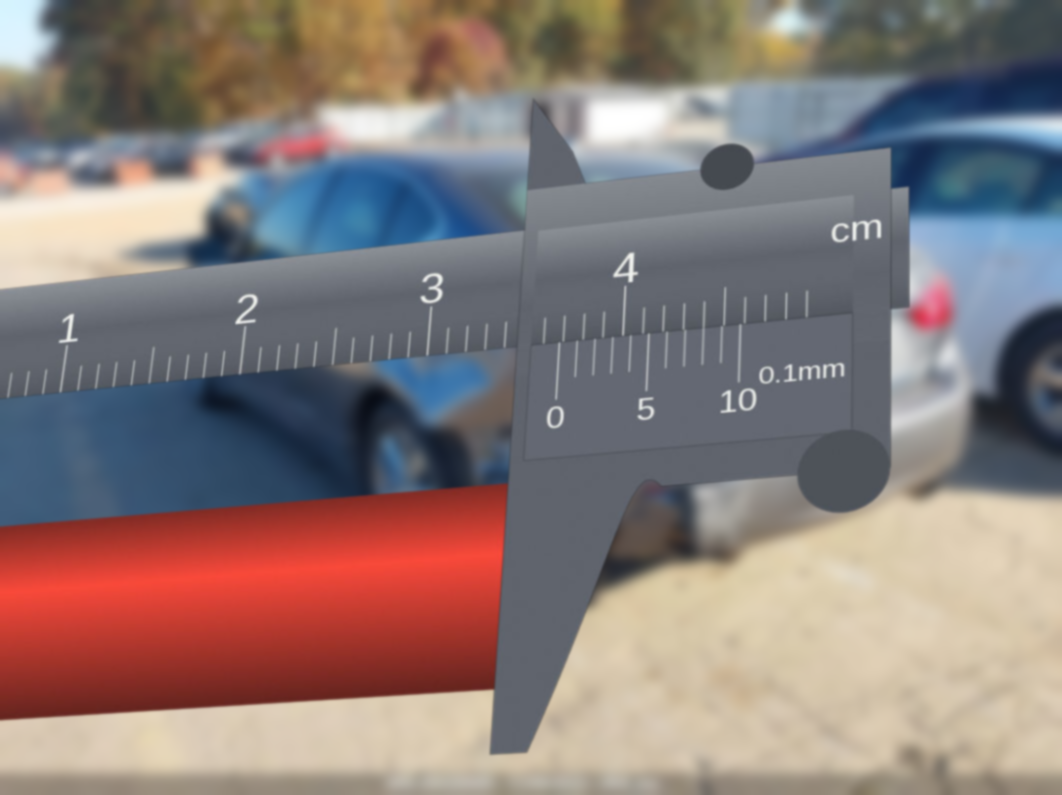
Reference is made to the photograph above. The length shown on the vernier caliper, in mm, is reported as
36.8 mm
